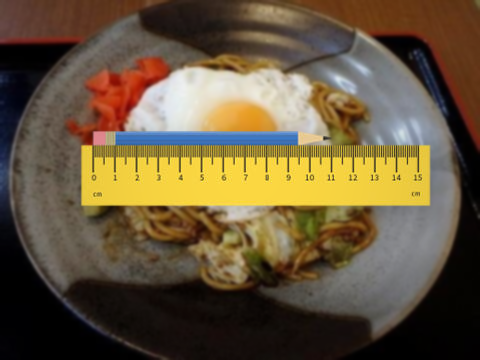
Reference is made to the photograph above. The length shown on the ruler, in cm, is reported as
11 cm
